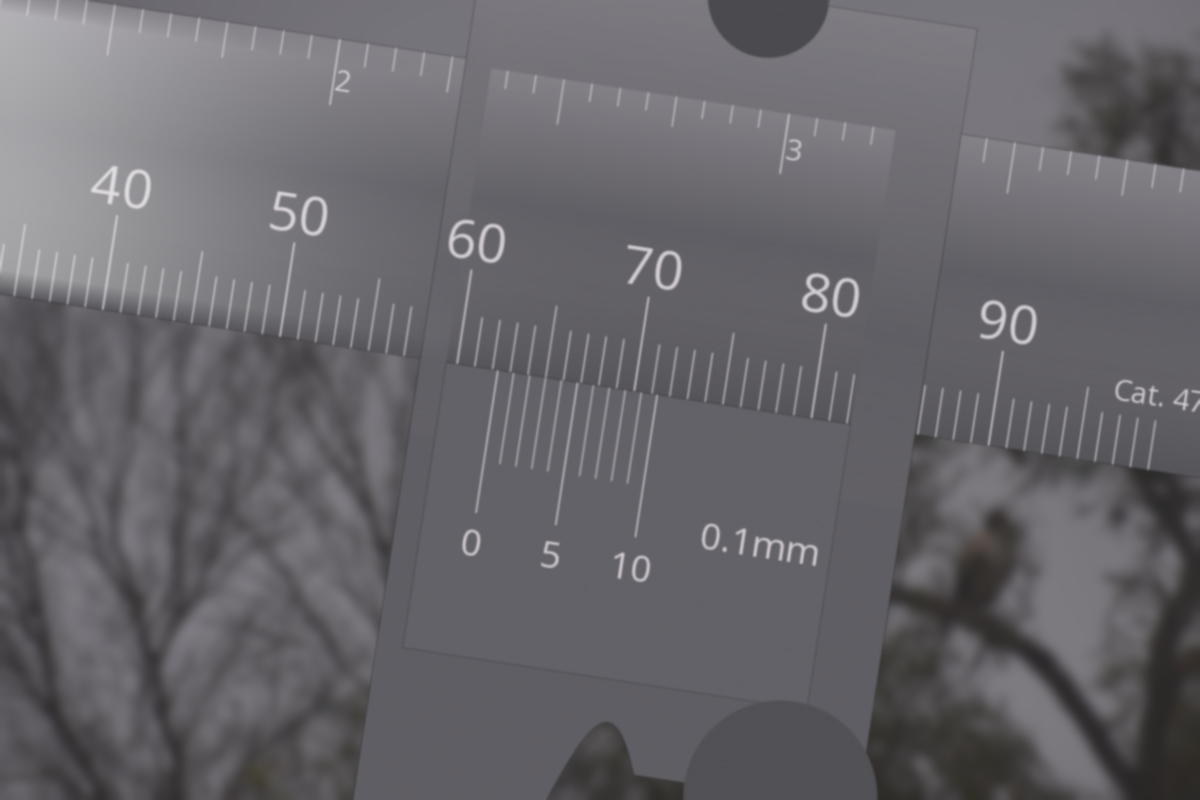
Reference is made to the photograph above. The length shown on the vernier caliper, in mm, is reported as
62.3 mm
